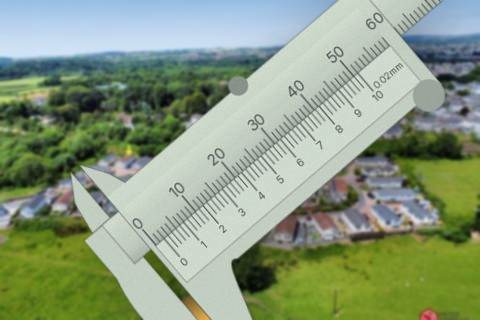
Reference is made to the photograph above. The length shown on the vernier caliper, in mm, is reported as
2.0 mm
